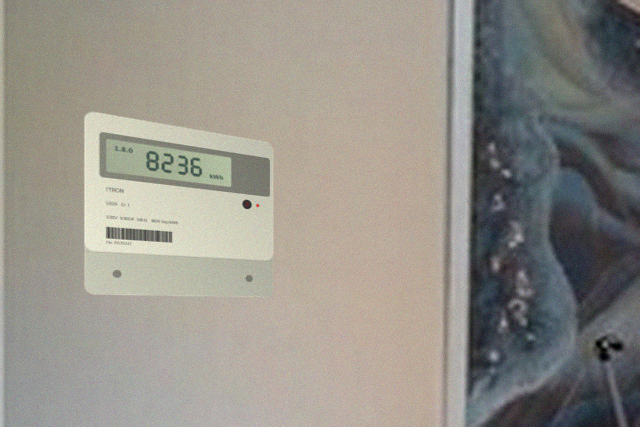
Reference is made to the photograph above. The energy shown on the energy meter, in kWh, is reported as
8236 kWh
